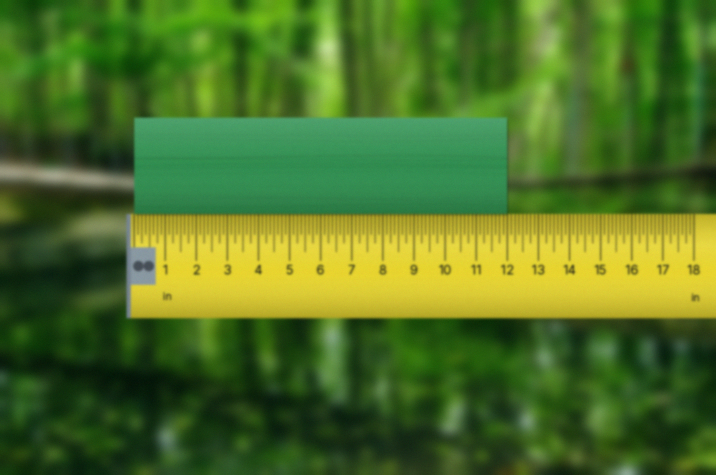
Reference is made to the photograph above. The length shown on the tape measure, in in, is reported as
12 in
